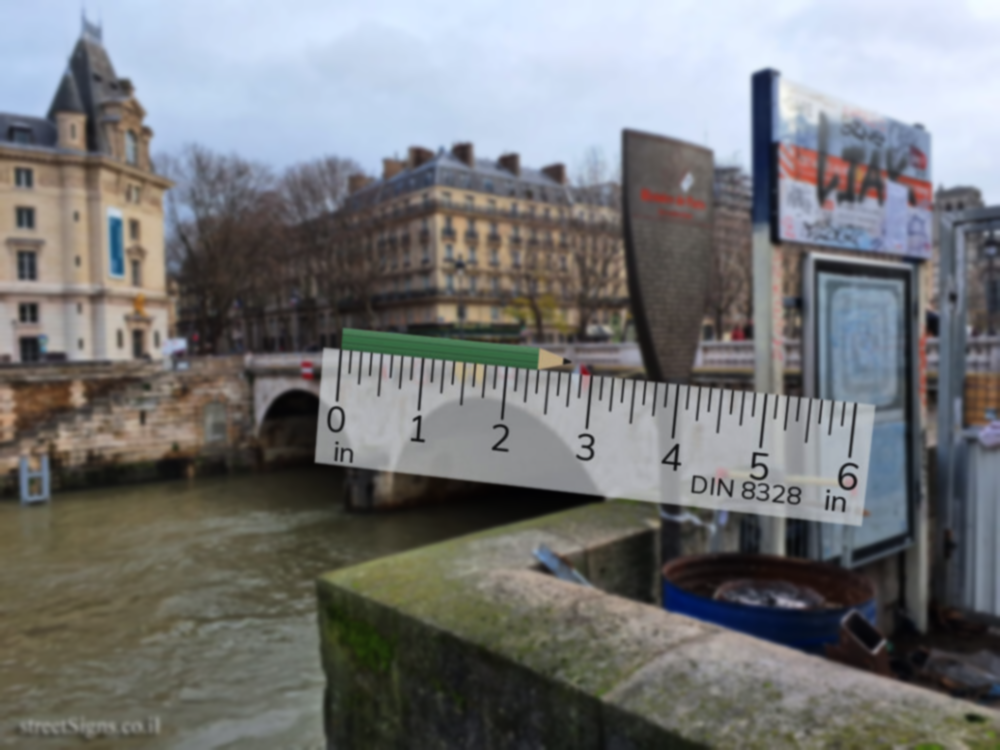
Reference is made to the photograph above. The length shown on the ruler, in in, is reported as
2.75 in
